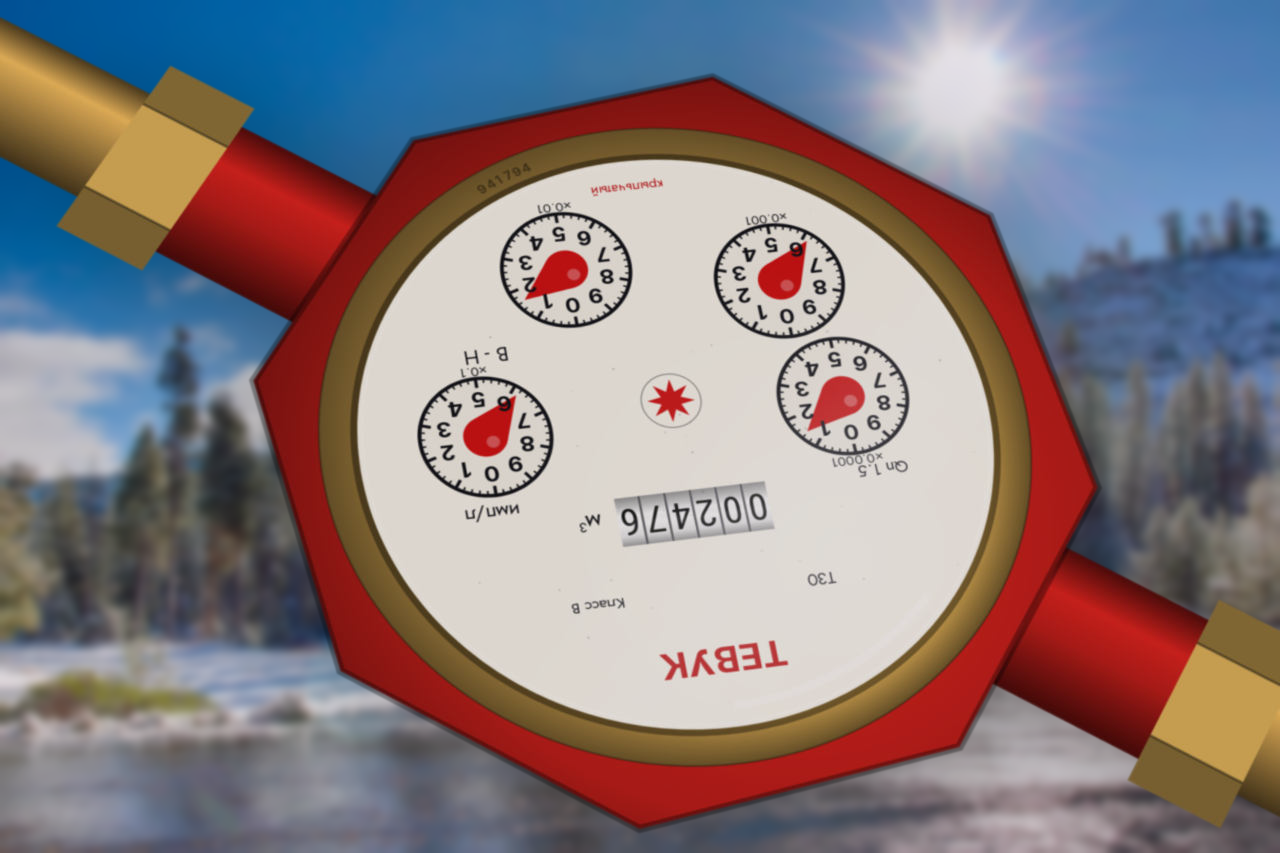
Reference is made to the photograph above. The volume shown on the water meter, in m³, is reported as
2476.6161 m³
